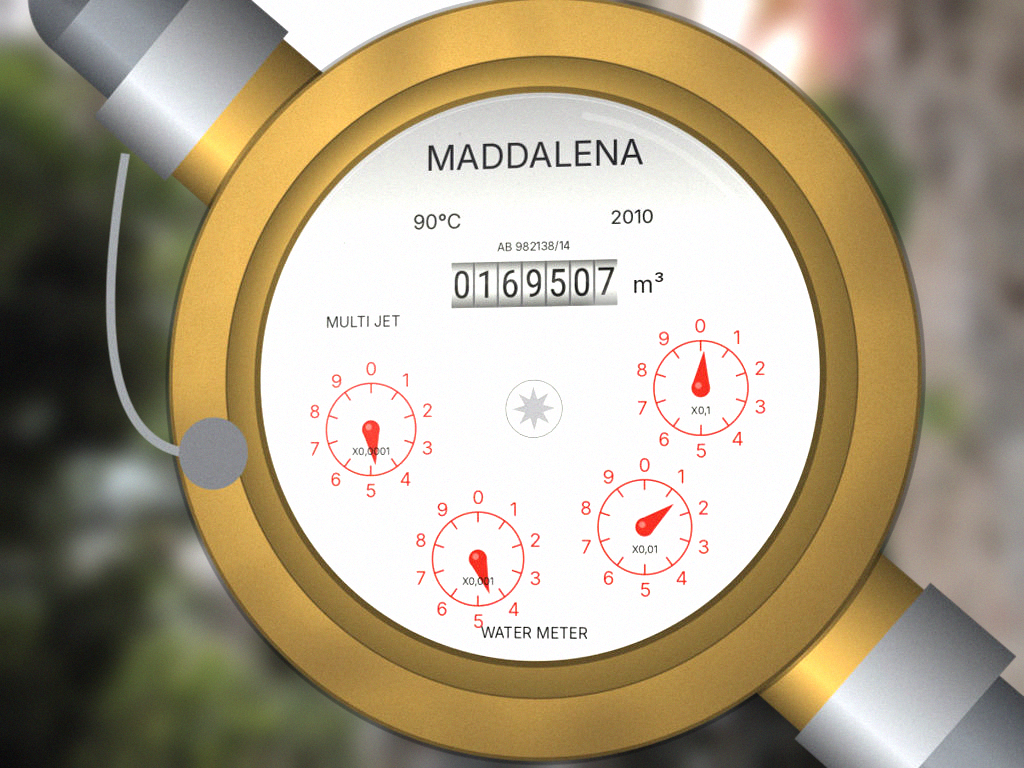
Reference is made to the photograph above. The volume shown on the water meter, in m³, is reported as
169507.0144 m³
